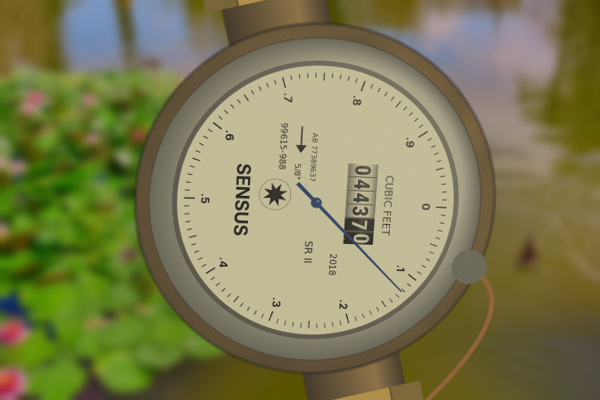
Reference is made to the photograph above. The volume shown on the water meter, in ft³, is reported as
44370.12 ft³
